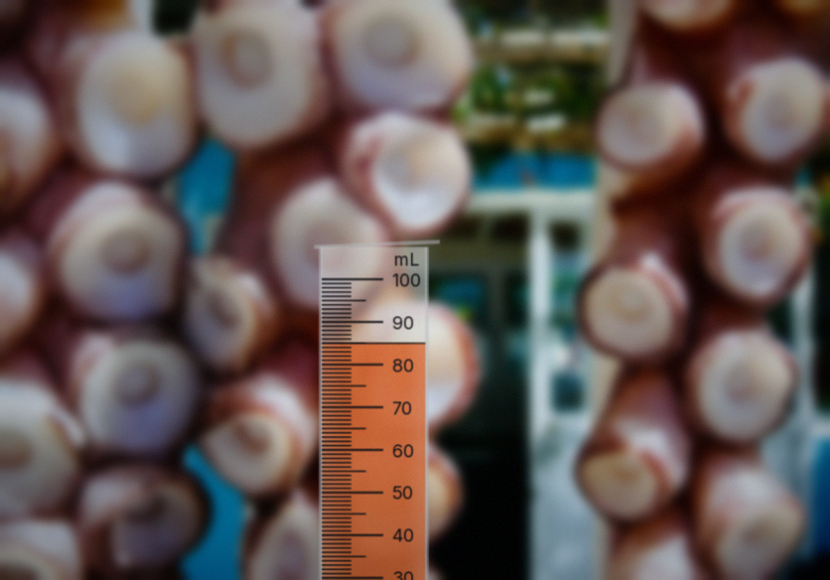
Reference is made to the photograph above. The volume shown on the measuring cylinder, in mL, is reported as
85 mL
